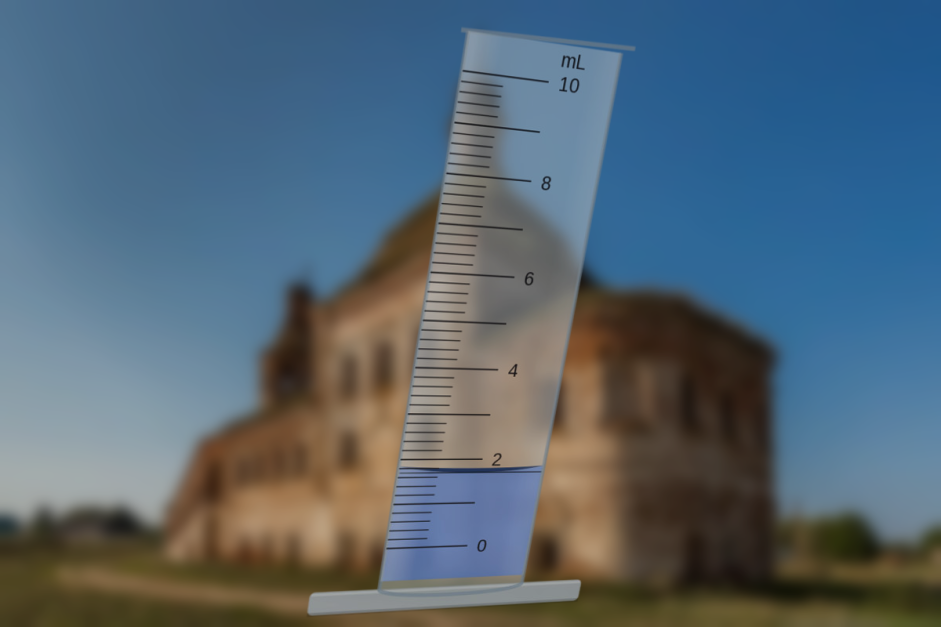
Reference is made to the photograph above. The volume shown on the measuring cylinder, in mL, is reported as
1.7 mL
